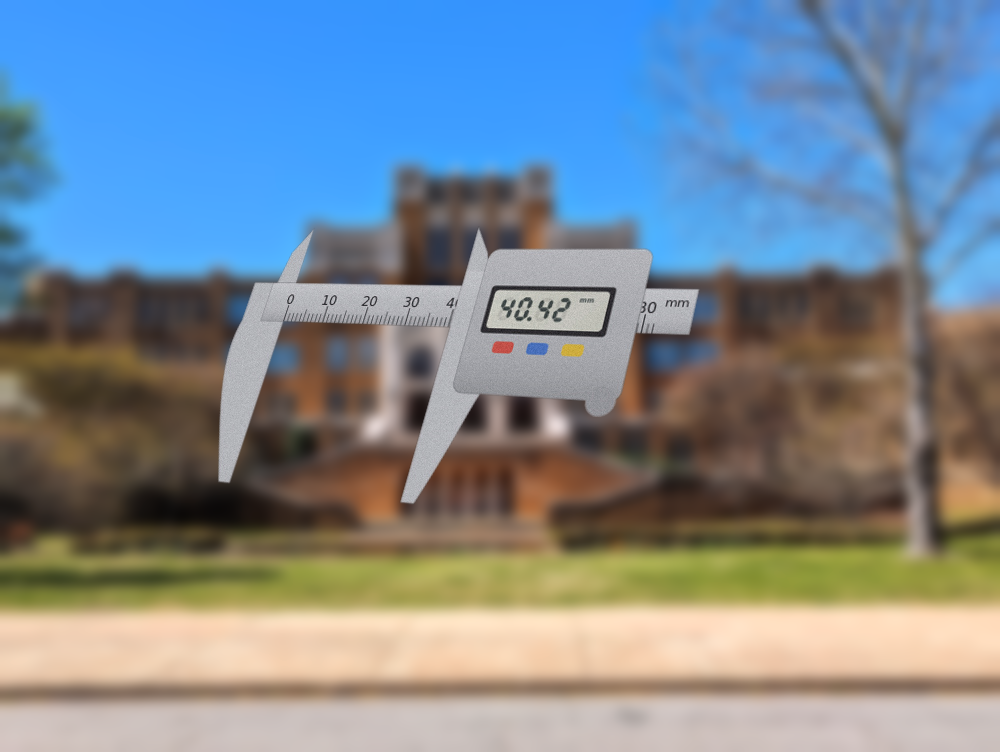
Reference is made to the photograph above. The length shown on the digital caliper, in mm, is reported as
40.42 mm
